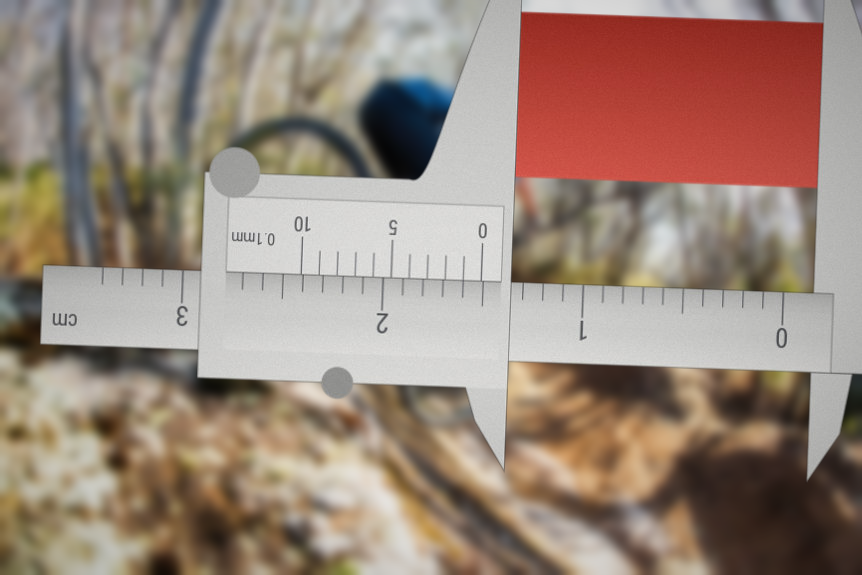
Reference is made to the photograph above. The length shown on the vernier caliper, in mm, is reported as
15.1 mm
